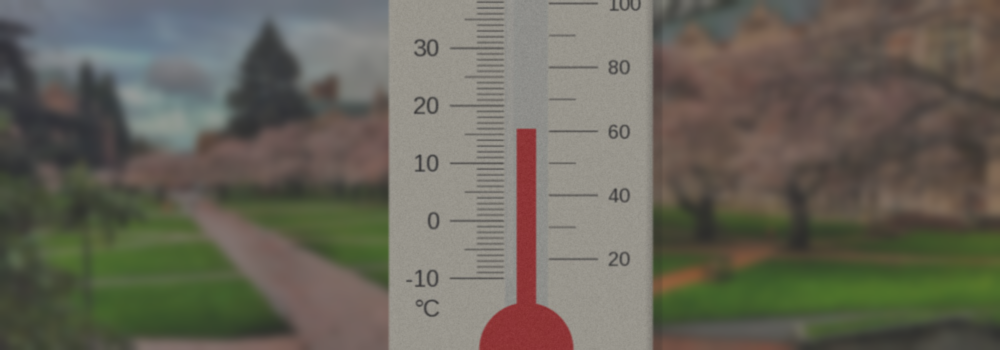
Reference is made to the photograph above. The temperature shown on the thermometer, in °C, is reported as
16 °C
